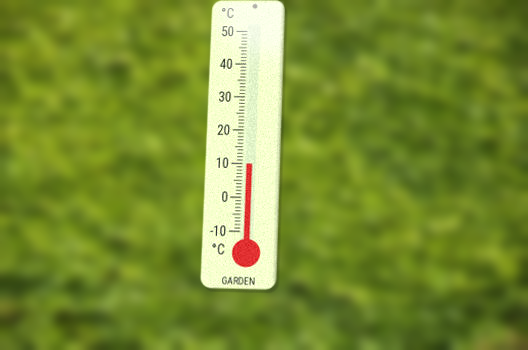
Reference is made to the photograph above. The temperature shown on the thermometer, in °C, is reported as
10 °C
